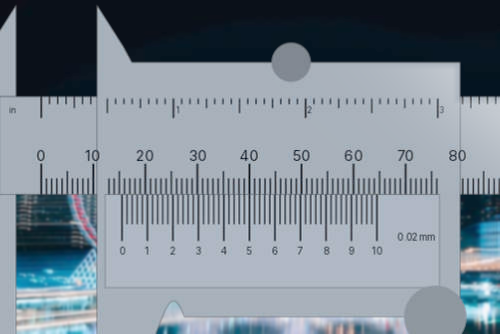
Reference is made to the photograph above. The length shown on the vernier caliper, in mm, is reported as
15.5 mm
